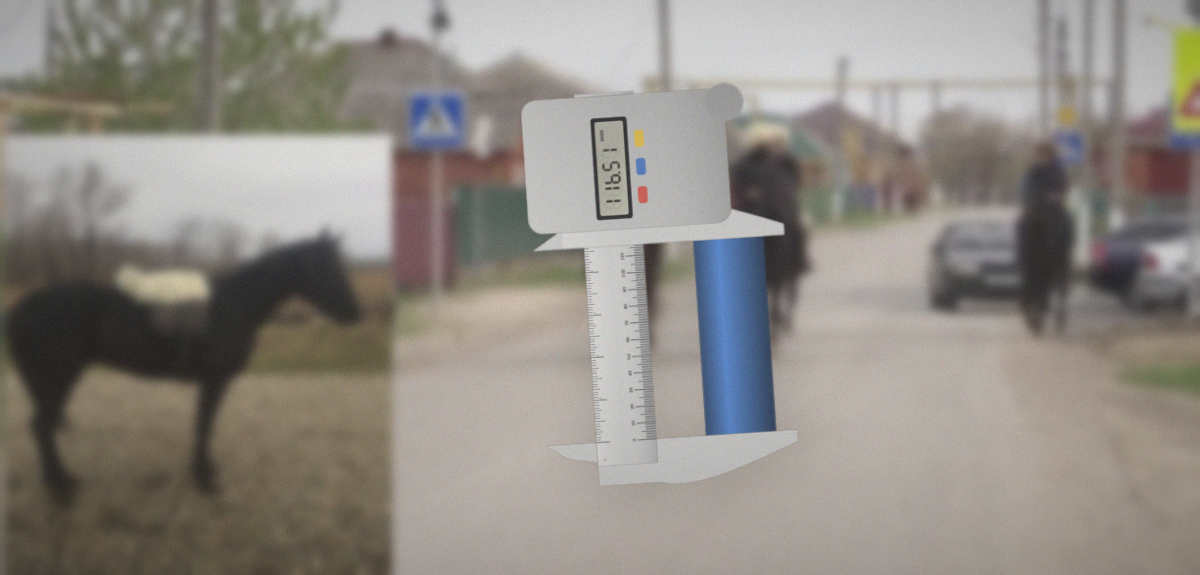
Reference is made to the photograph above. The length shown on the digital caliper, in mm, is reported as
116.51 mm
